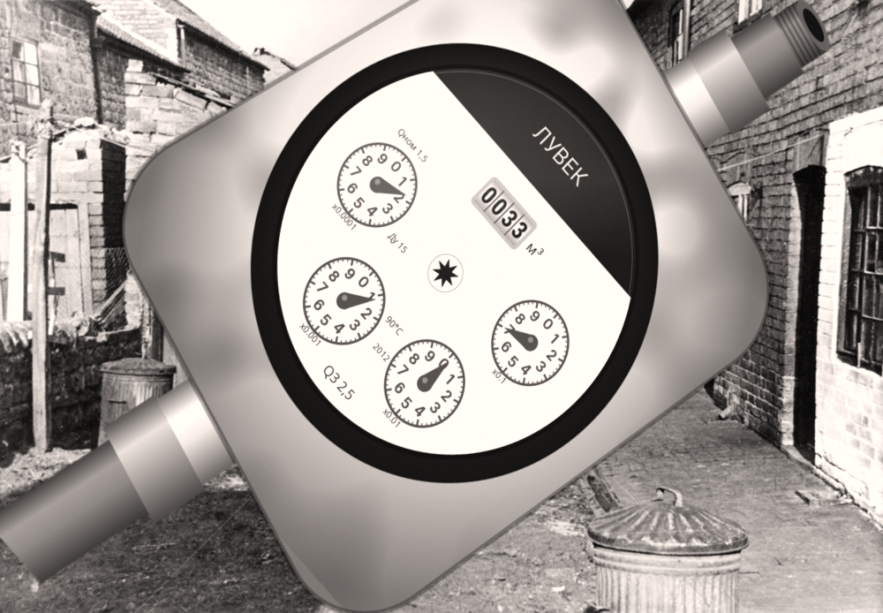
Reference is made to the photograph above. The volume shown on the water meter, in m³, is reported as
33.7011 m³
